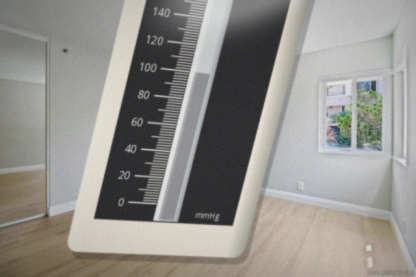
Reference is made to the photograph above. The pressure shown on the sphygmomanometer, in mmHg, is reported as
100 mmHg
